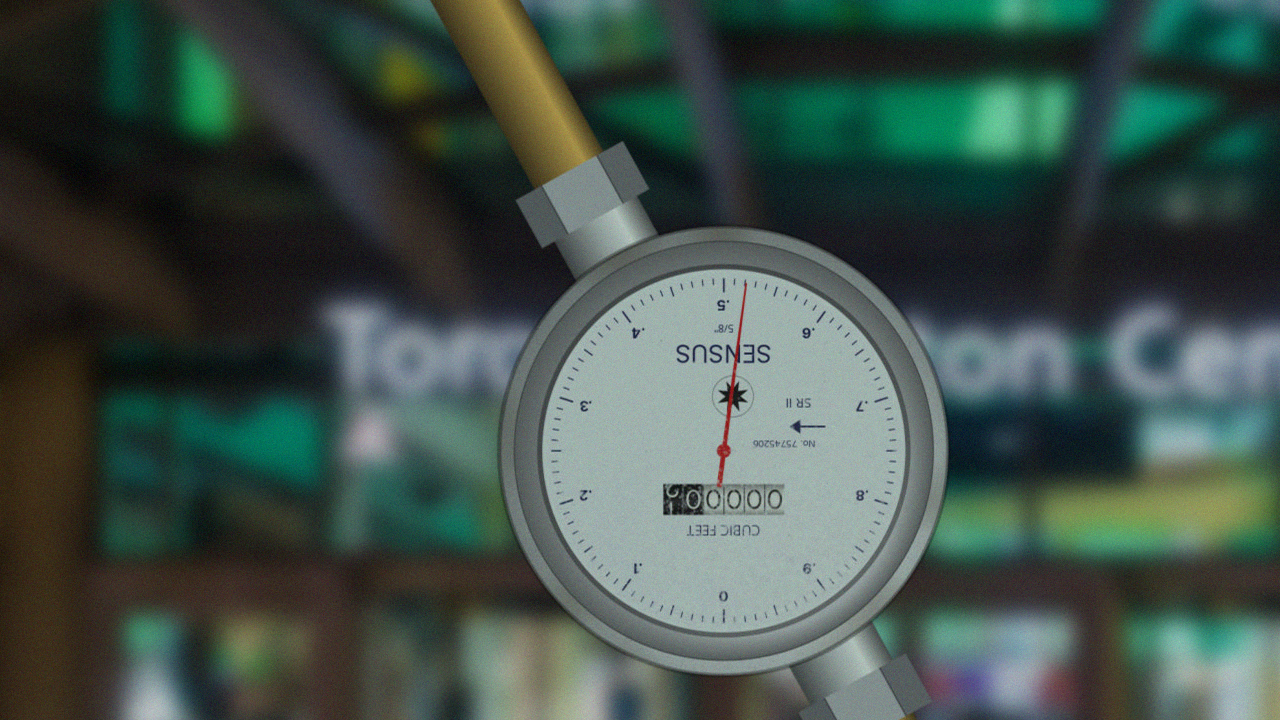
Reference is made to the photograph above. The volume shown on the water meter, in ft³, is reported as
1.52 ft³
